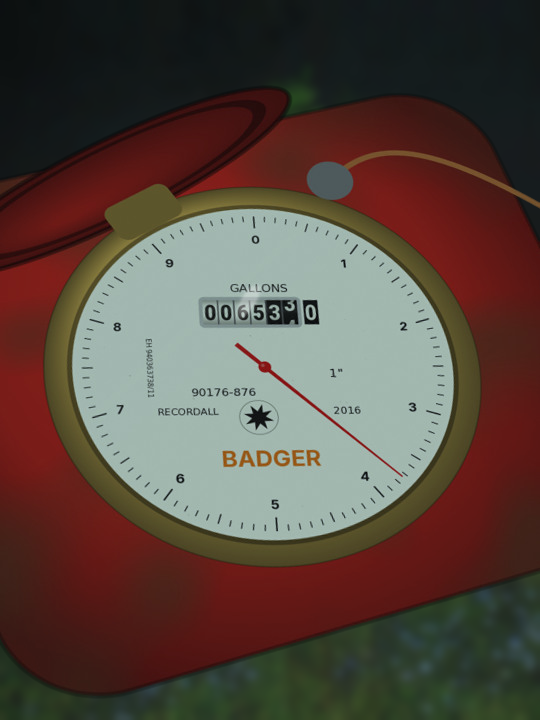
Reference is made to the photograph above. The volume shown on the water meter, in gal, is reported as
65333.7 gal
